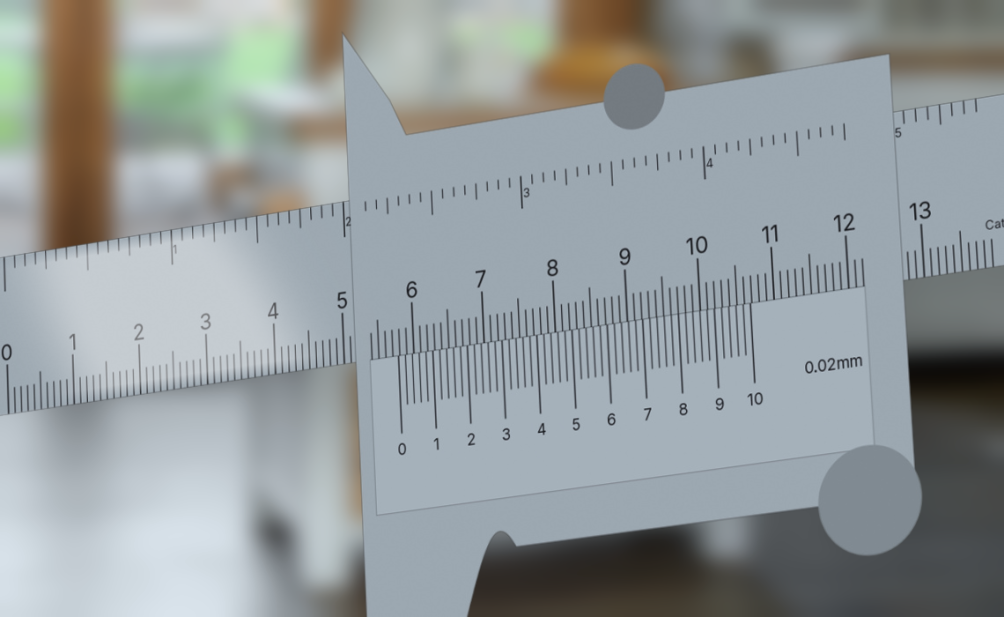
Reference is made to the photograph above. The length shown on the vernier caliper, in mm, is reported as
57.8 mm
